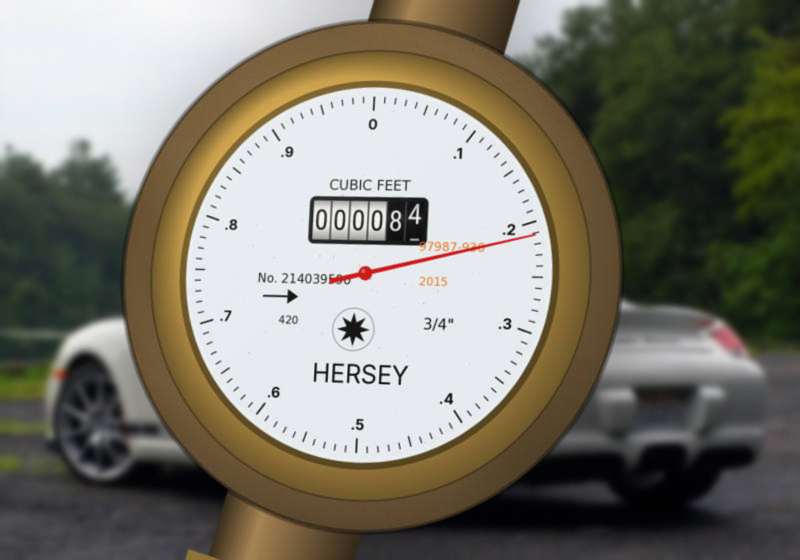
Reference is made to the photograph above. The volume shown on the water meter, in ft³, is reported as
84.21 ft³
